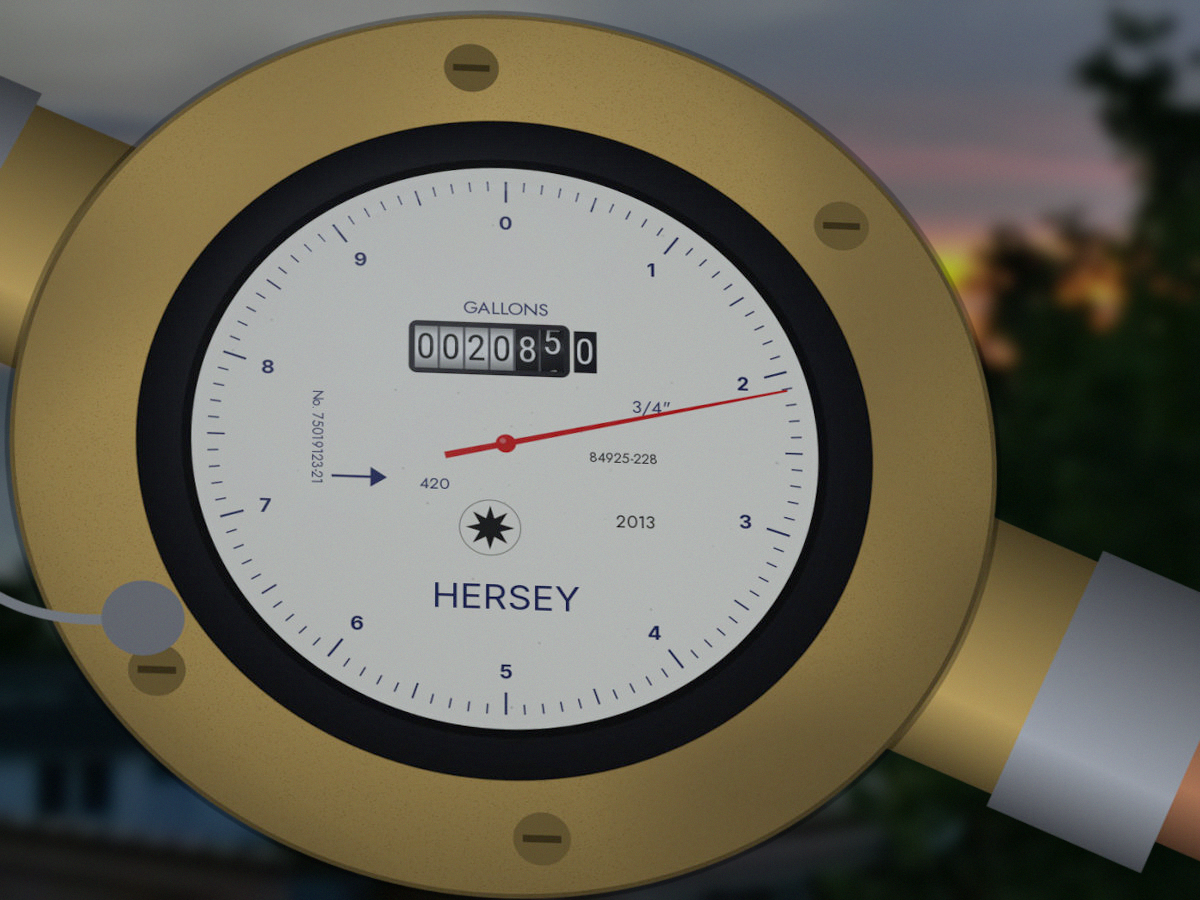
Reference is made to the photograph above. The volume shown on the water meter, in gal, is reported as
20852.1 gal
